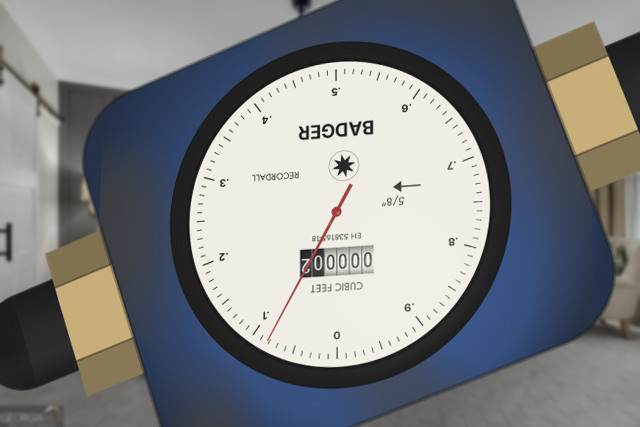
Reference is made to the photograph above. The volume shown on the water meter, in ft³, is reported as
2.08 ft³
